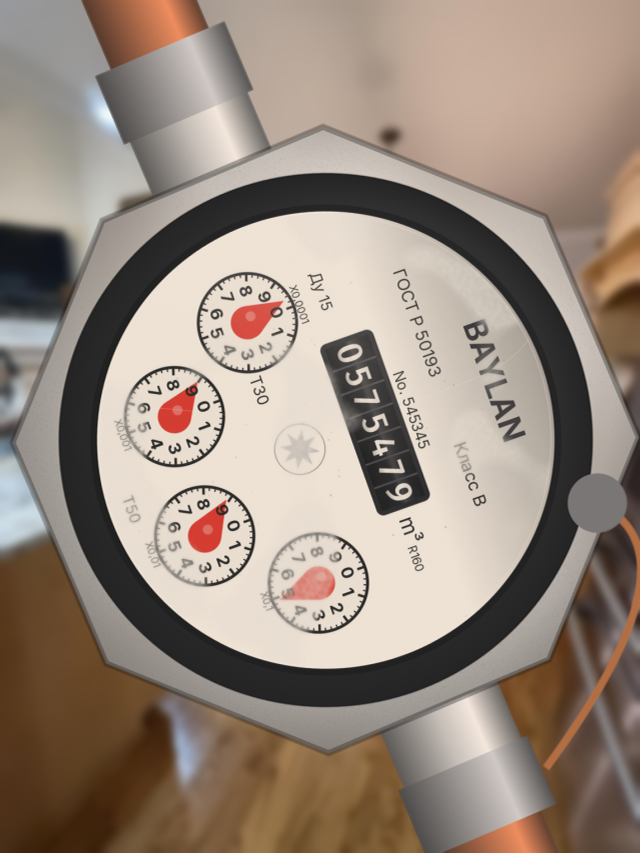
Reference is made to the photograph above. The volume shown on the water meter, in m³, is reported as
575479.4889 m³
